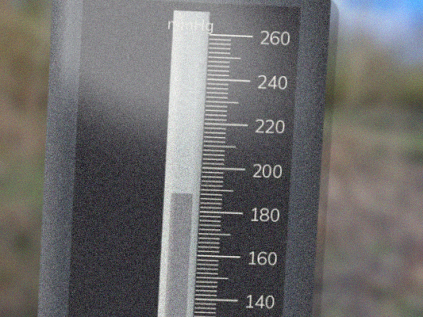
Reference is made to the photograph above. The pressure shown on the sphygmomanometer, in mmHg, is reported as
188 mmHg
